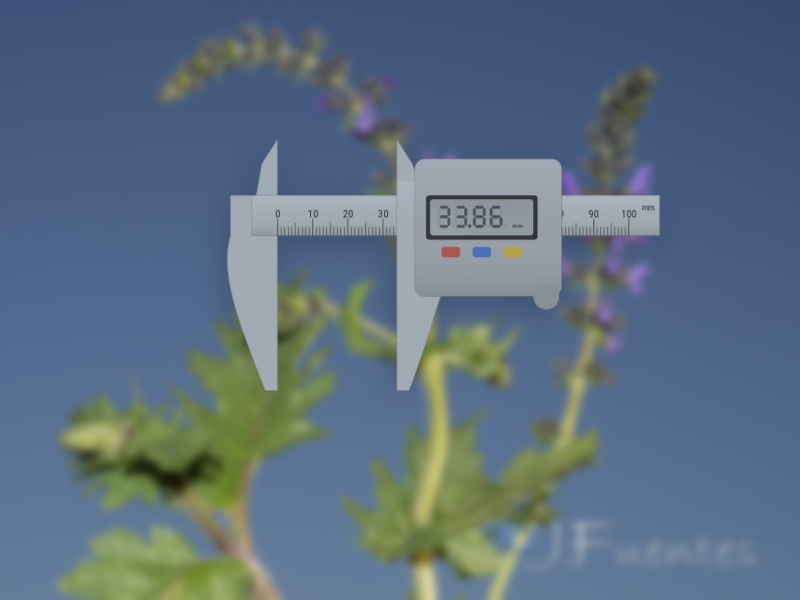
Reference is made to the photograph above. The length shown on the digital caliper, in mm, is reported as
33.86 mm
